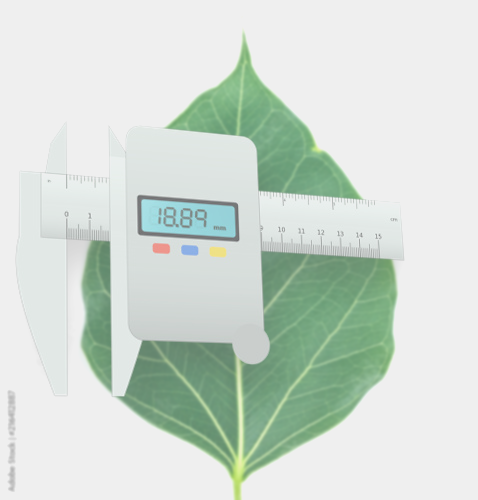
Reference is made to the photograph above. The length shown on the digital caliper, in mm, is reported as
18.89 mm
